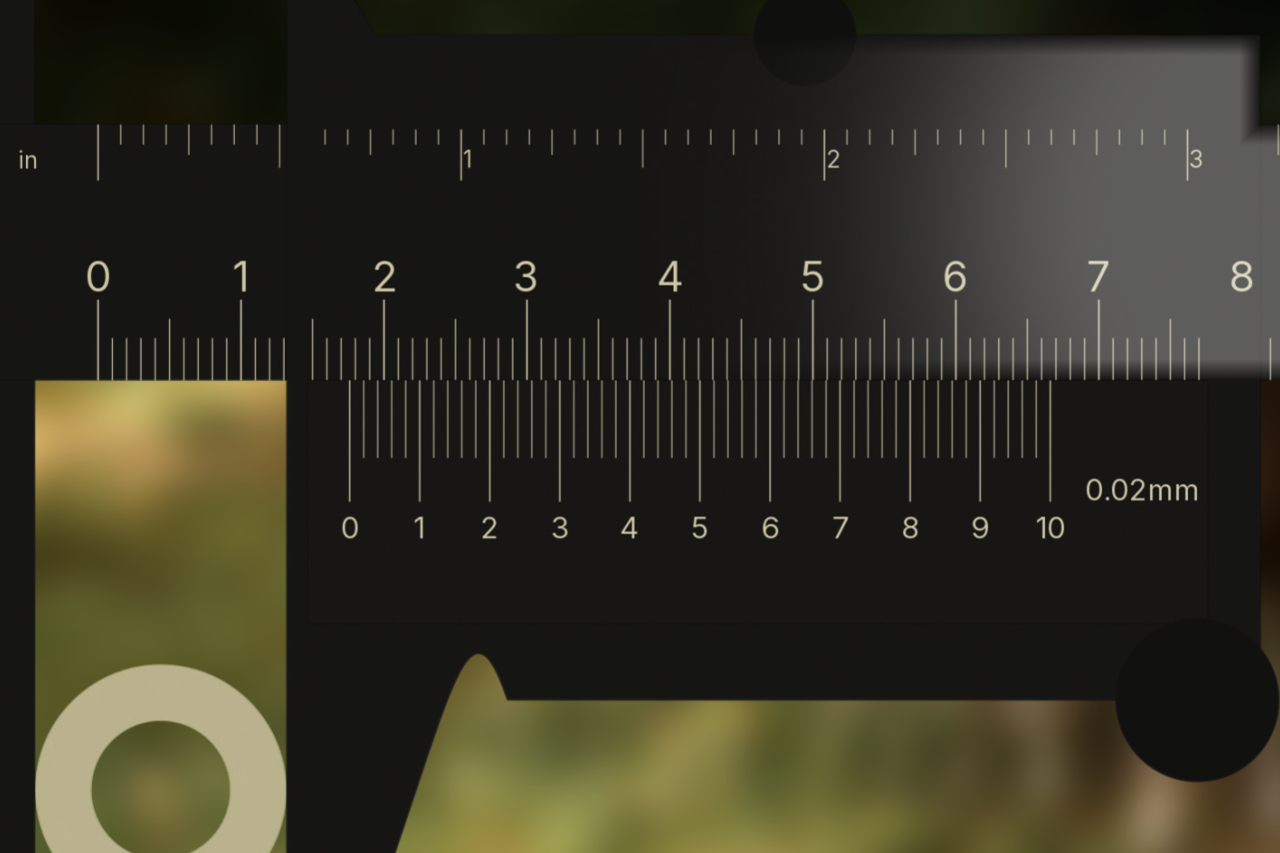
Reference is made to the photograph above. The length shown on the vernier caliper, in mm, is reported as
17.6 mm
